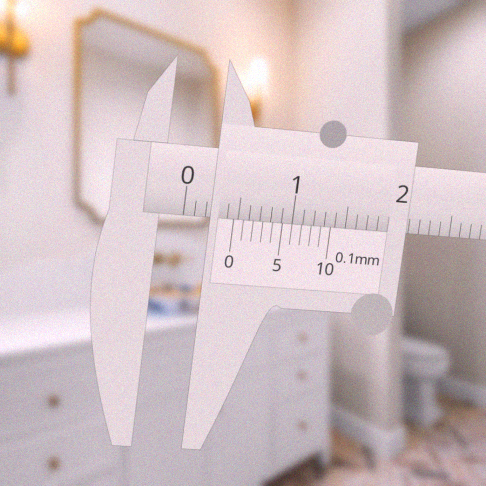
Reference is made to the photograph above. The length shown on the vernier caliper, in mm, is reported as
4.6 mm
